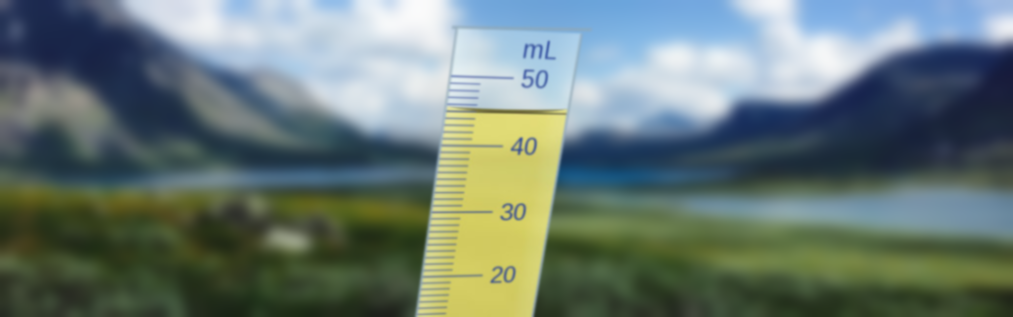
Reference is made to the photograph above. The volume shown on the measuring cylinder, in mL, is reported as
45 mL
